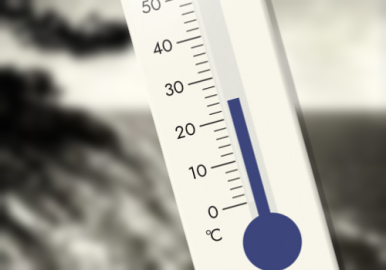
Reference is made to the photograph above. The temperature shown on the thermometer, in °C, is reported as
24 °C
